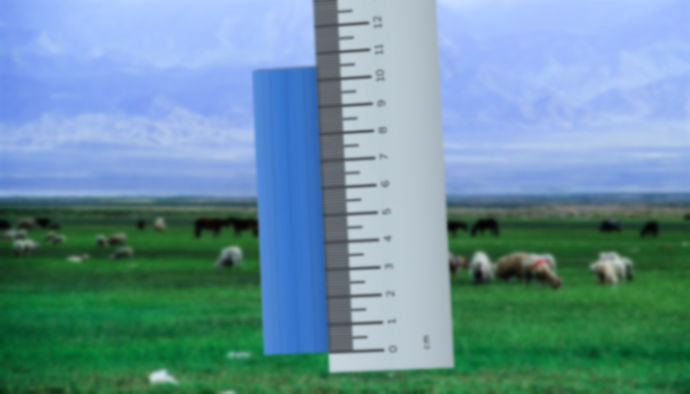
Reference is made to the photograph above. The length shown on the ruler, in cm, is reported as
10.5 cm
